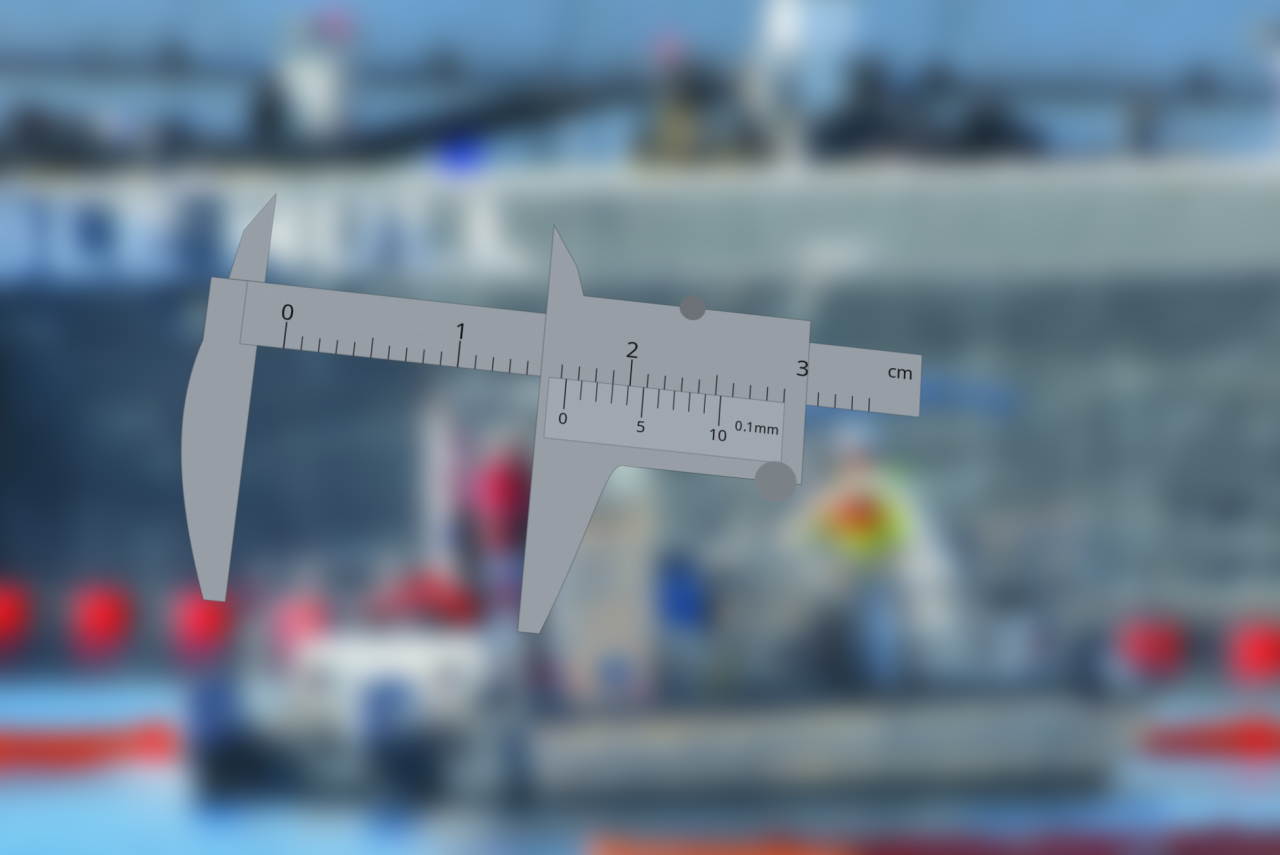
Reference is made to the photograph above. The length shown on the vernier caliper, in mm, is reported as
16.3 mm
